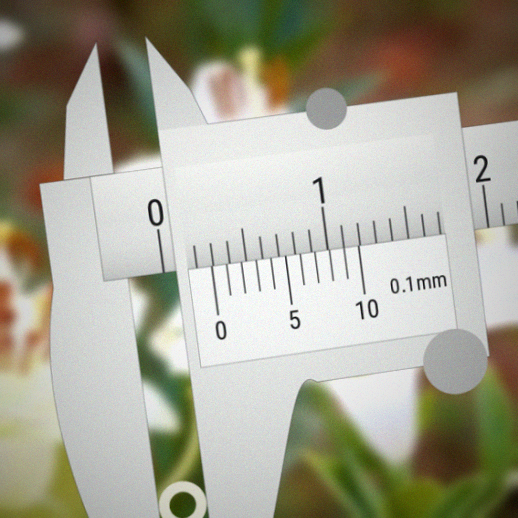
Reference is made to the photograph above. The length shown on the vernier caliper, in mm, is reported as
2.9 mm
